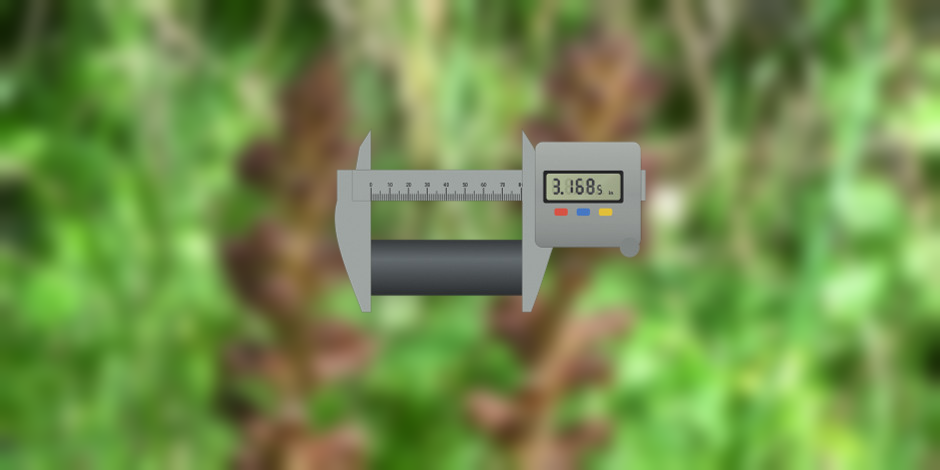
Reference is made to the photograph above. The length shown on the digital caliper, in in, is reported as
3.1685 in
